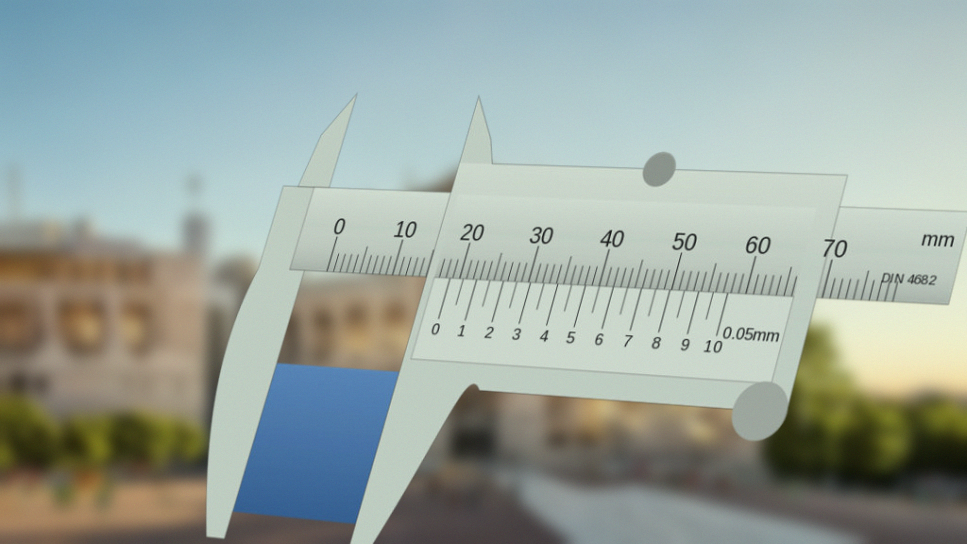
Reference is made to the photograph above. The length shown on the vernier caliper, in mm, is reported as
18.6 mm
